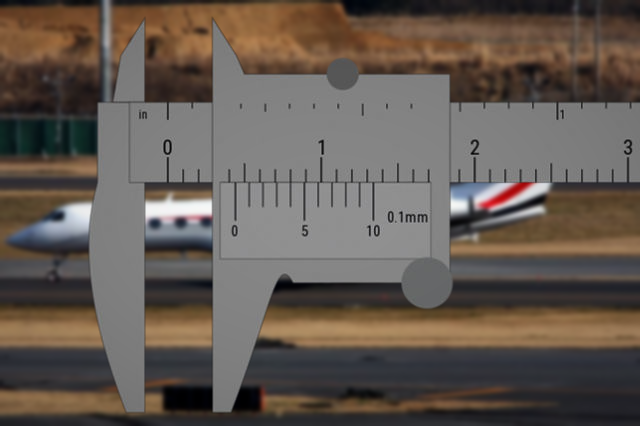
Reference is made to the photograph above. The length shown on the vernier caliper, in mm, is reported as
4.4 mm
